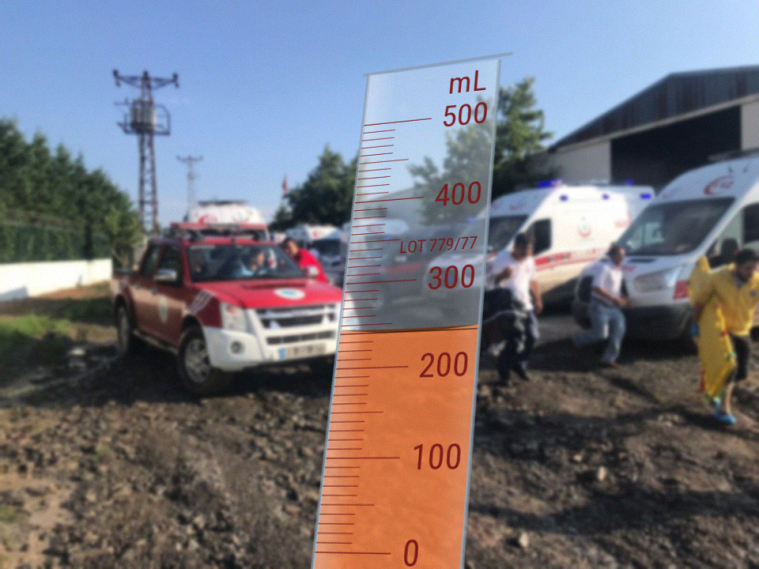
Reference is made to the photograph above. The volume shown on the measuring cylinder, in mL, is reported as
240 mL
